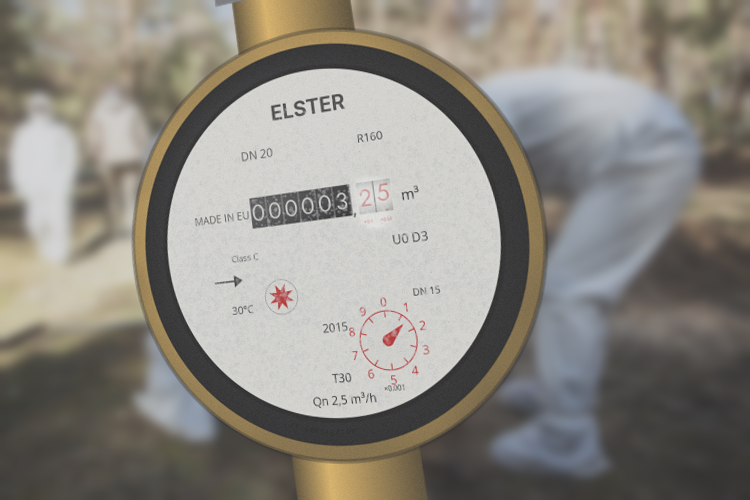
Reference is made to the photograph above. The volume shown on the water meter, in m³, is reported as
3.251 m³
